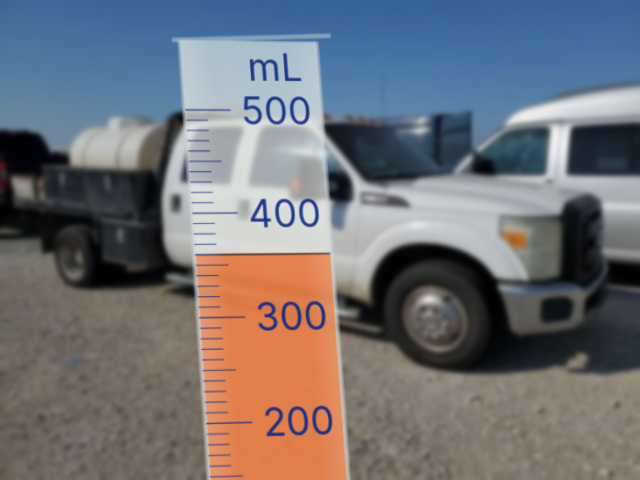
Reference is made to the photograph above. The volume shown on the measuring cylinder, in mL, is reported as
360 mL
